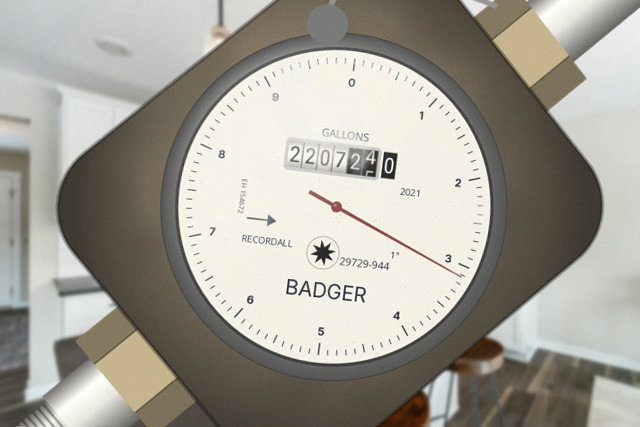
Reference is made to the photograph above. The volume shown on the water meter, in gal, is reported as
2207243.1 gal
